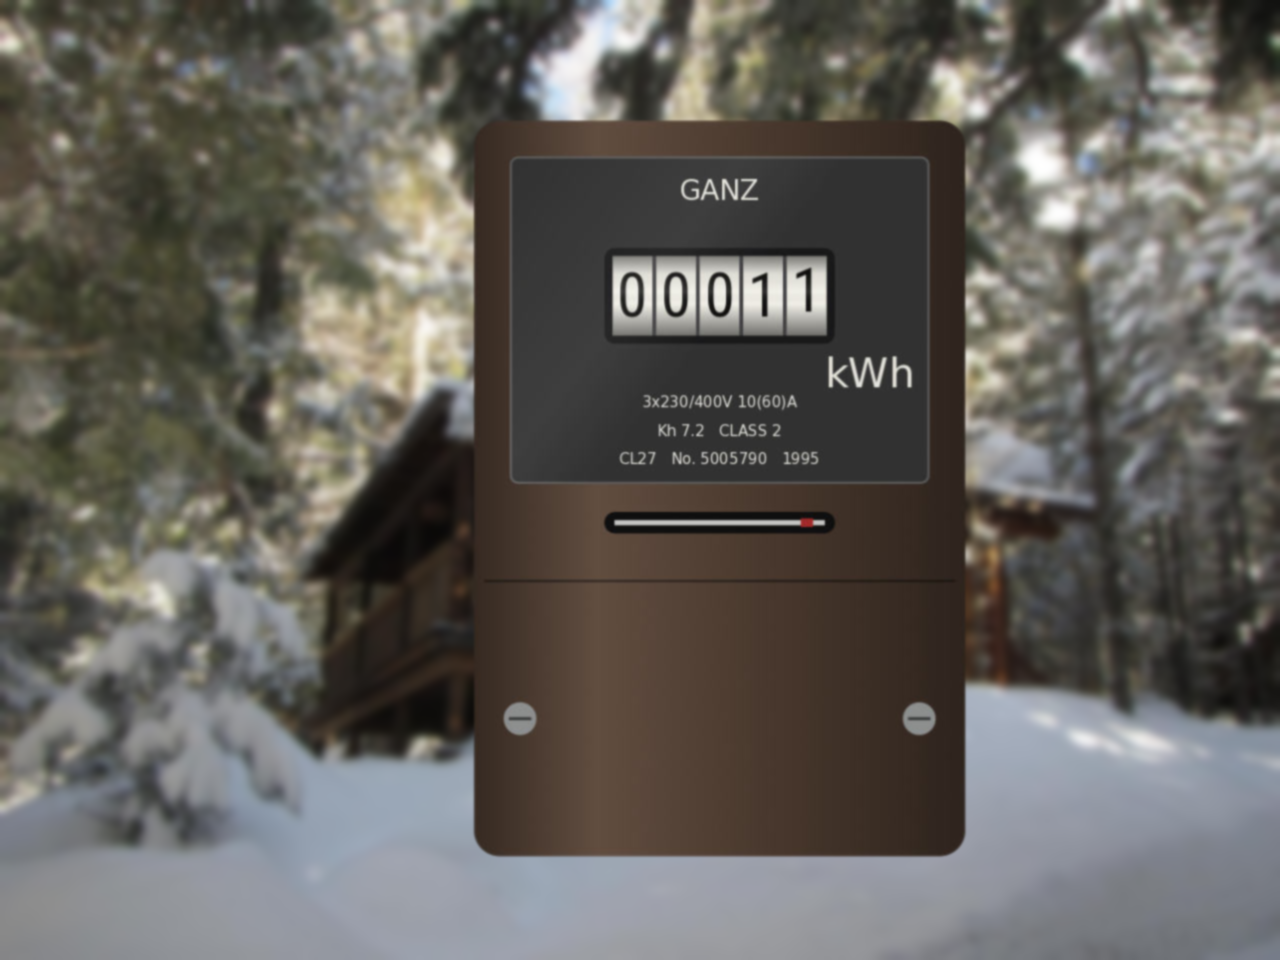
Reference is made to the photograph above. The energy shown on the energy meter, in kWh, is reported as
11 kWh
